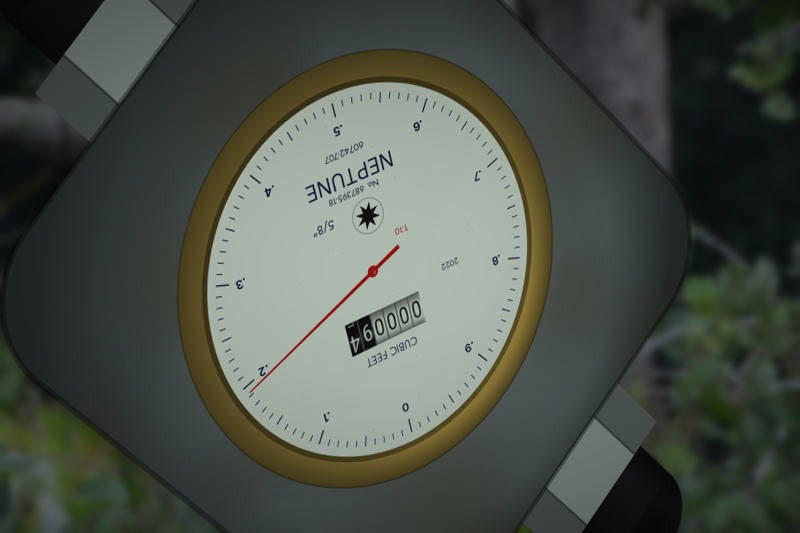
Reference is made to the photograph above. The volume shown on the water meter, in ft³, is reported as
94.19 ft³
